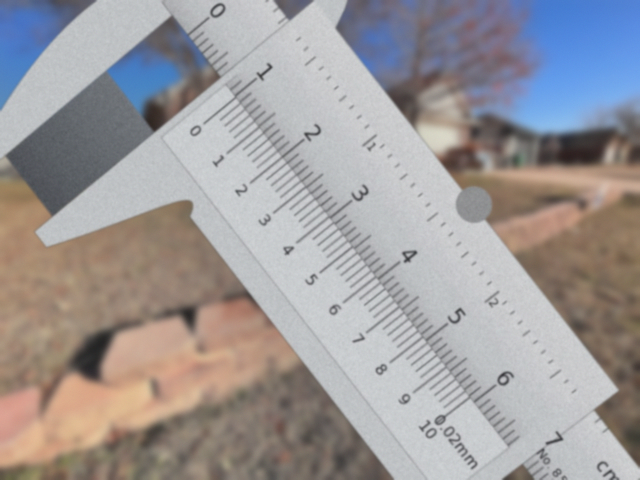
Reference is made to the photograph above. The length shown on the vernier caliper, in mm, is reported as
10.2 mm
